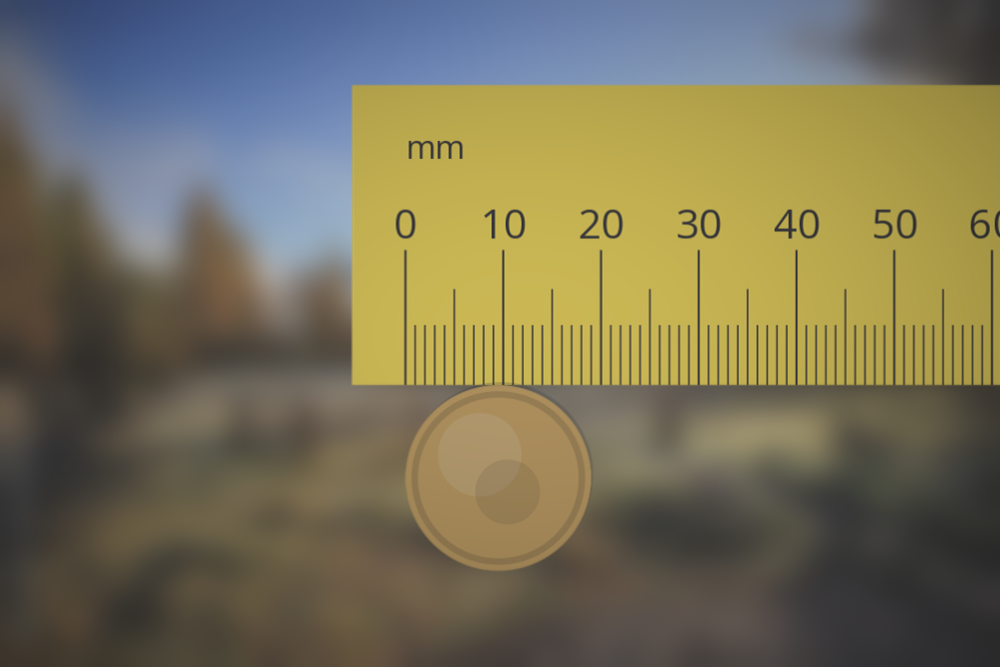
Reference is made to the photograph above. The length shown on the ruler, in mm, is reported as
19 mm
